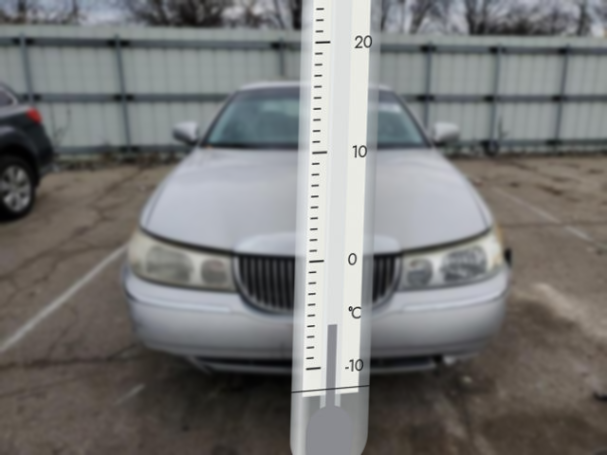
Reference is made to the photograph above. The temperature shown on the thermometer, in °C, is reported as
-6 °C
